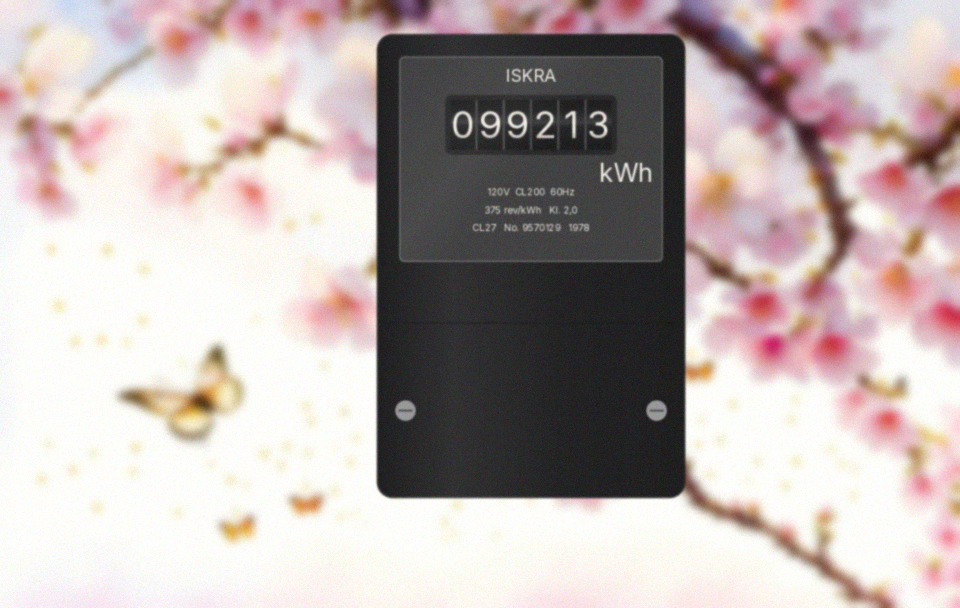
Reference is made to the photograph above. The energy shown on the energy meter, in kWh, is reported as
99213 kWh
